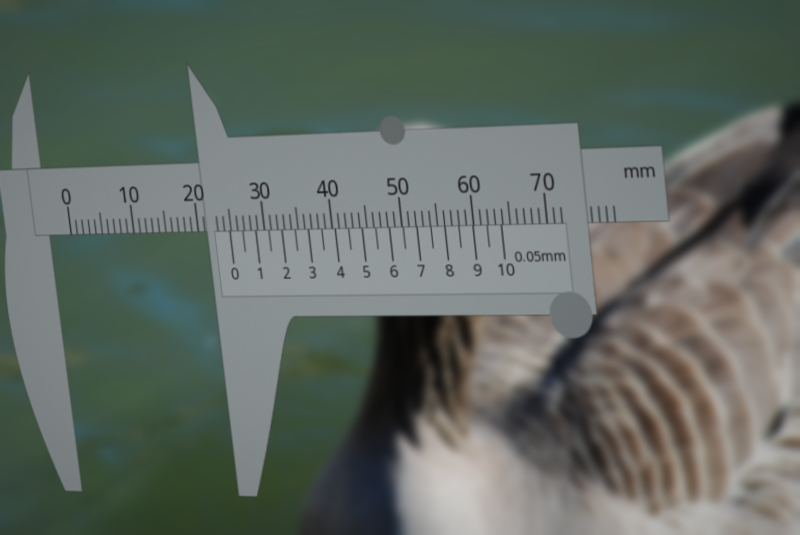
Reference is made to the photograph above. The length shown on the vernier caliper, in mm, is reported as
24.8 mm
